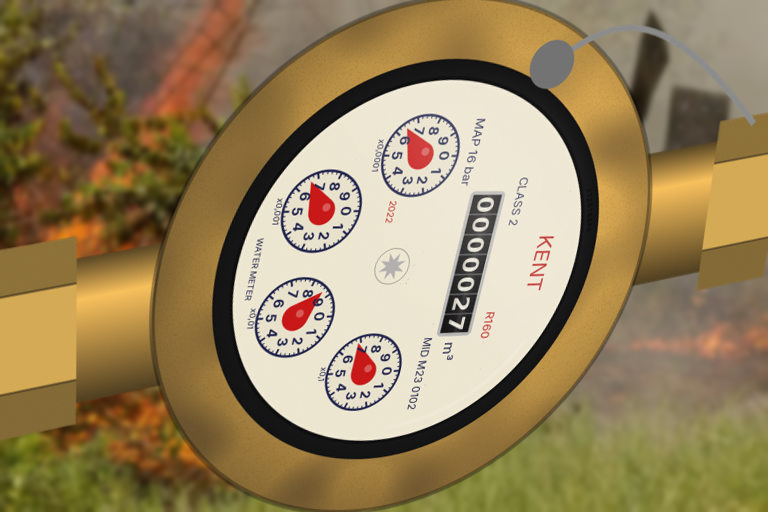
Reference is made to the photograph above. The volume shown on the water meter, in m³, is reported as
27.6866 m³
